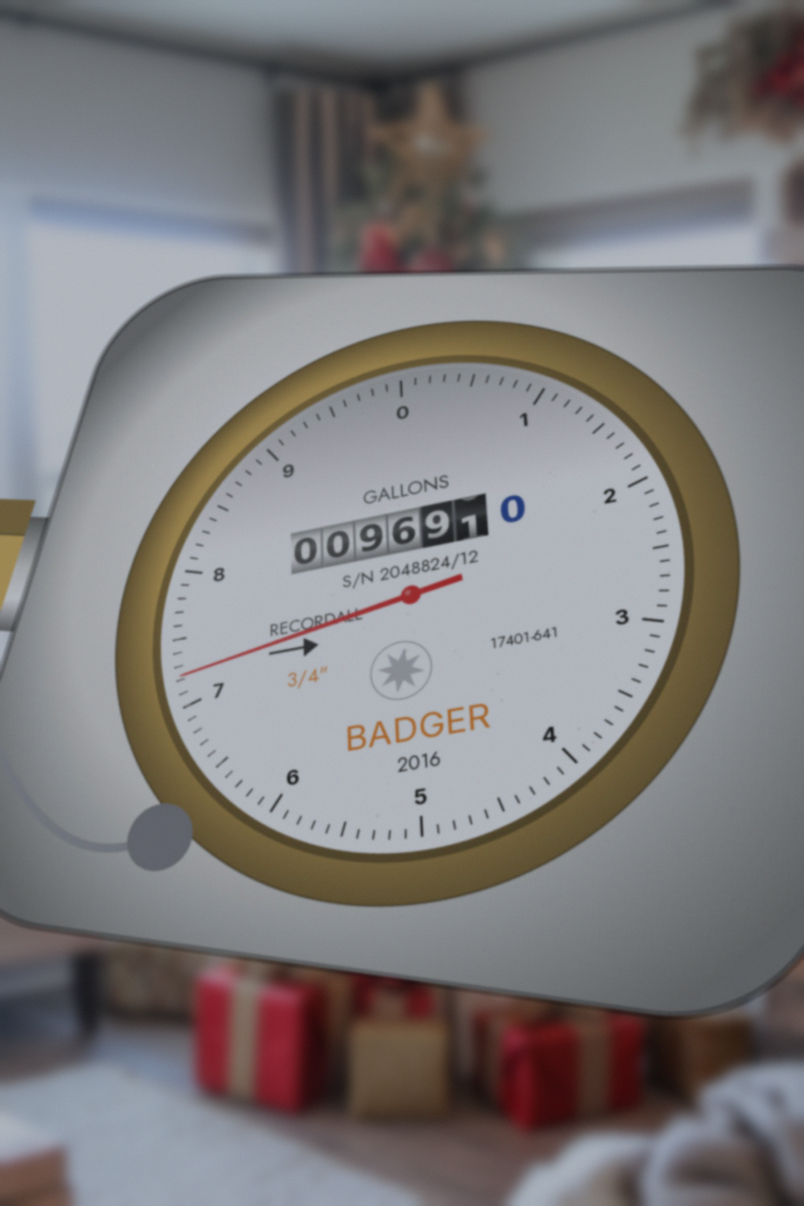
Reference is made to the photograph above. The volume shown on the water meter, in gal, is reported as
96907.2 gal
